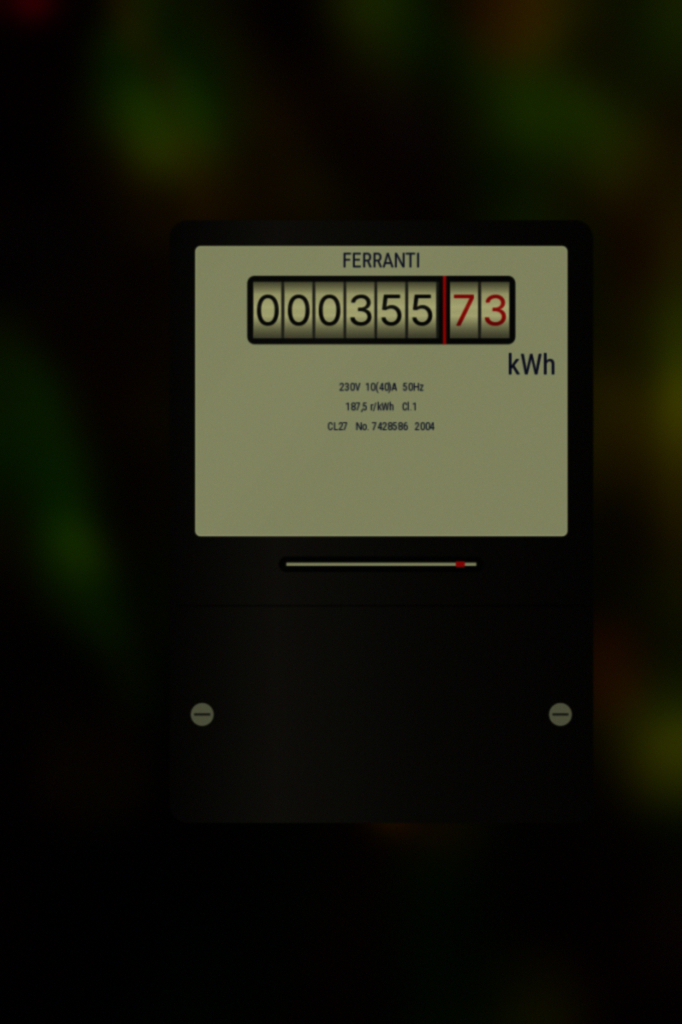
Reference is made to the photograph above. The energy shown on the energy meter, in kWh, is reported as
355.73 kWh
